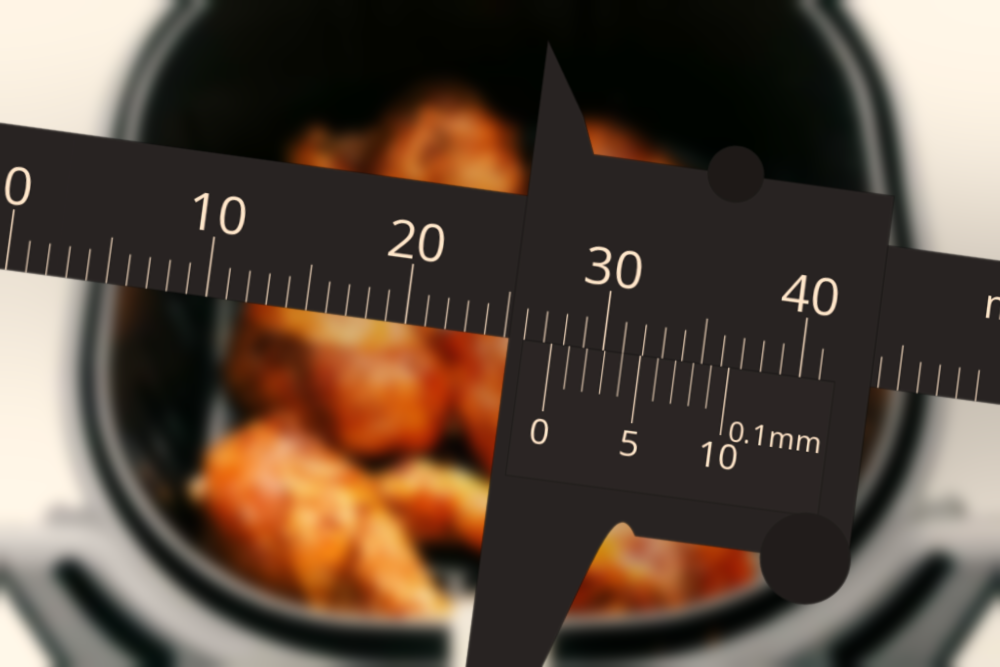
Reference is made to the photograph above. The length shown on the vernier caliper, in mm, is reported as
27.4 mm
